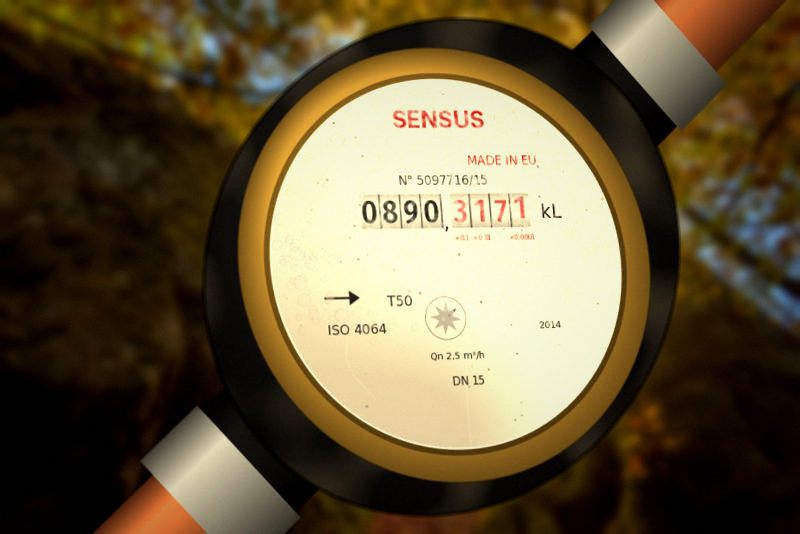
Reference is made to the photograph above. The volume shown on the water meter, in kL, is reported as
890.3171 kL
